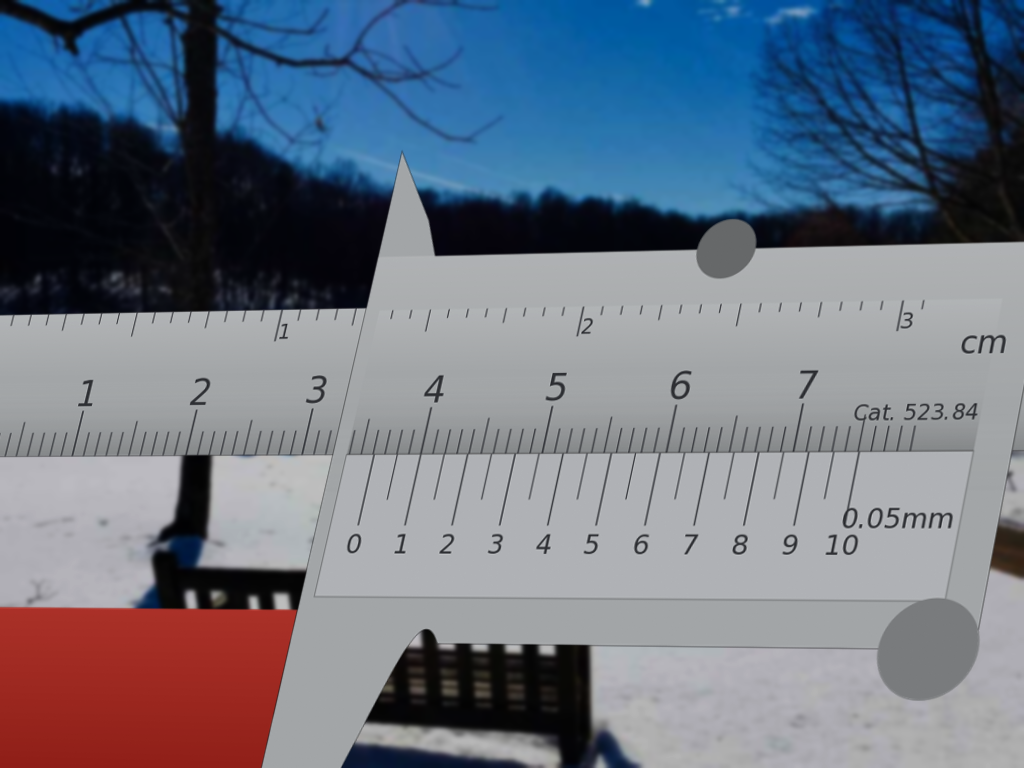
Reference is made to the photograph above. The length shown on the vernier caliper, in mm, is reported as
36.1 mm
